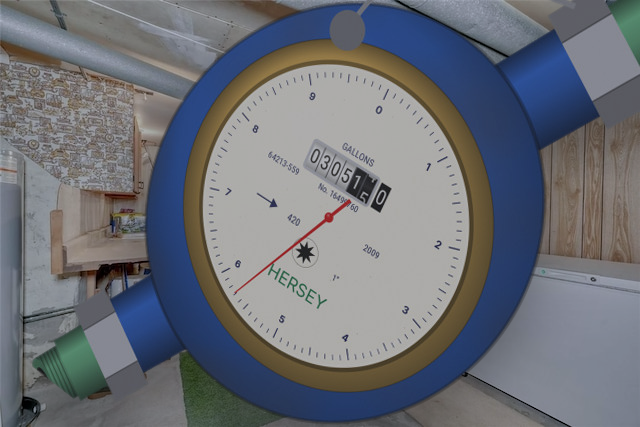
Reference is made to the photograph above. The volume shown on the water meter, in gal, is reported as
305145.7 gal
